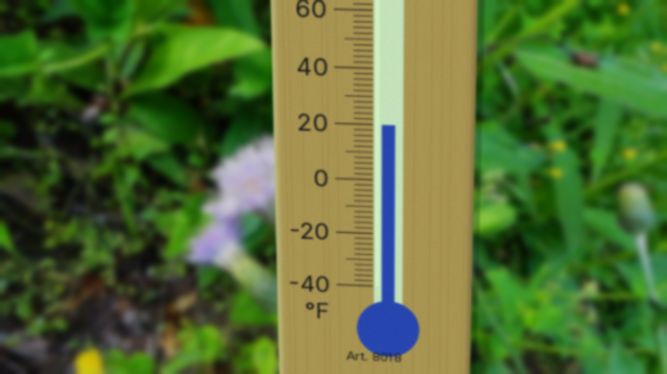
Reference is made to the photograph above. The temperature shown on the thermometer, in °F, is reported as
20 °F
